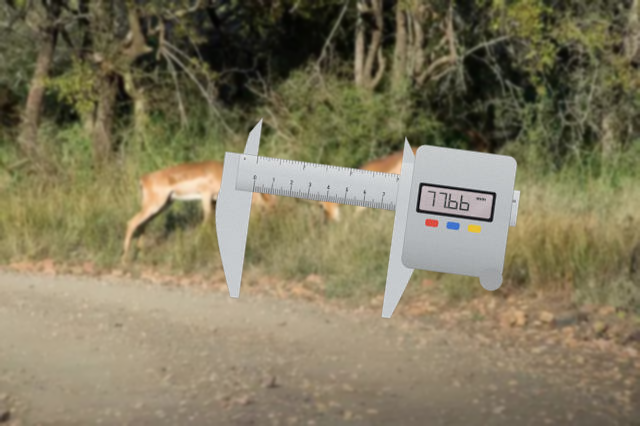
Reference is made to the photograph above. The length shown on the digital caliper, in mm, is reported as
77.66 mm
